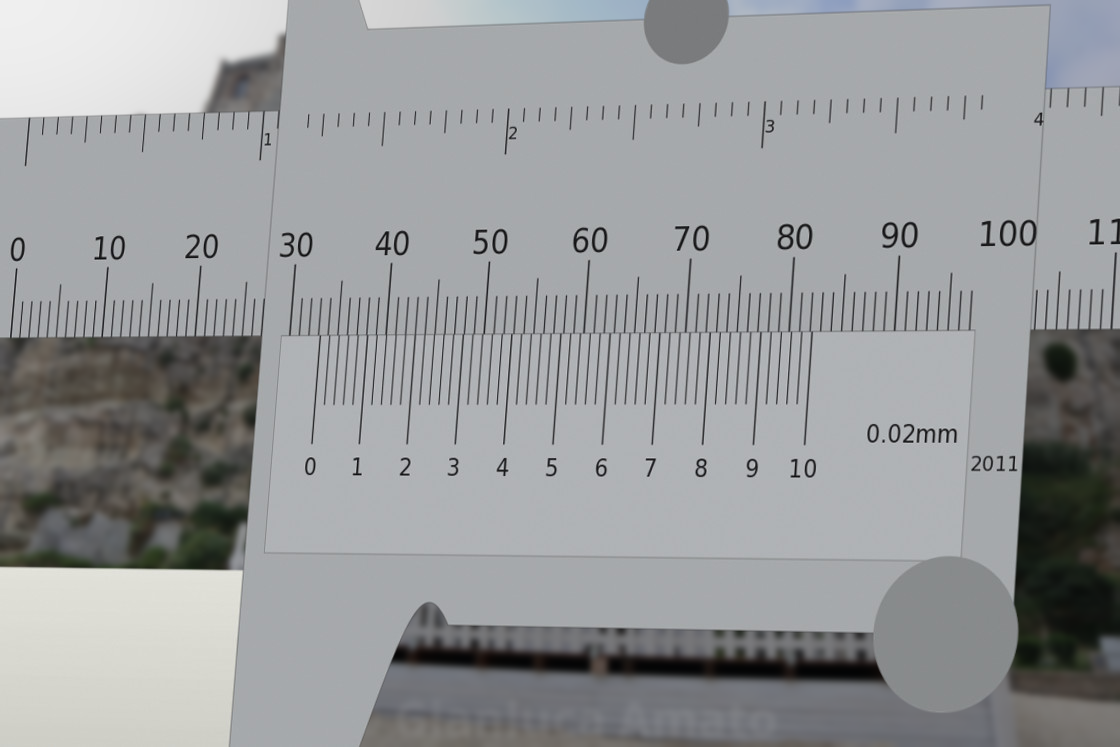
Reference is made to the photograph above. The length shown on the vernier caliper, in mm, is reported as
33.2 mm
